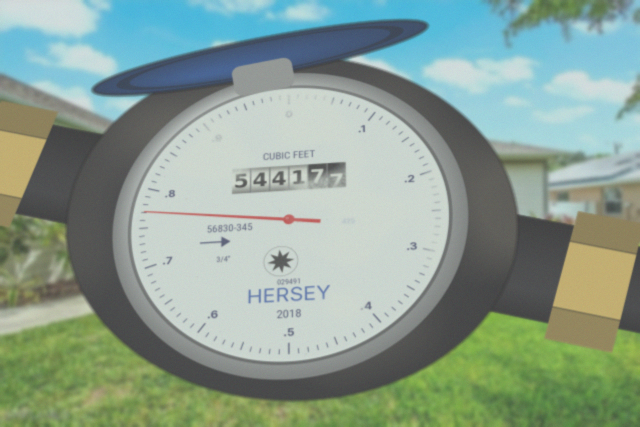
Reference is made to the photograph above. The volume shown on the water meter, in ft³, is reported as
544176.77 ft³
